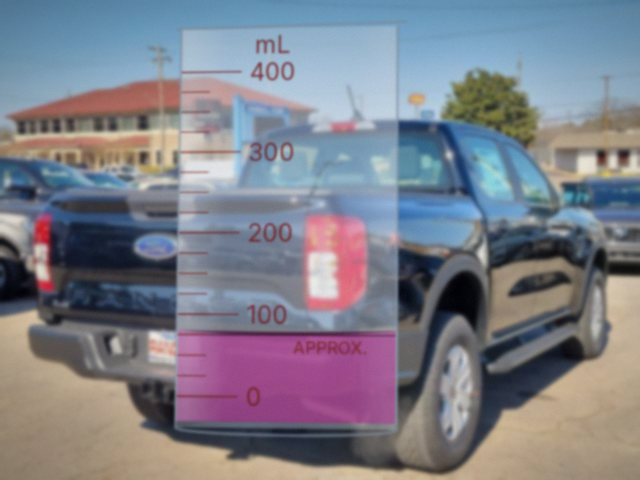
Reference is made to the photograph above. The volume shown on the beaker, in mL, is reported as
75 mL
